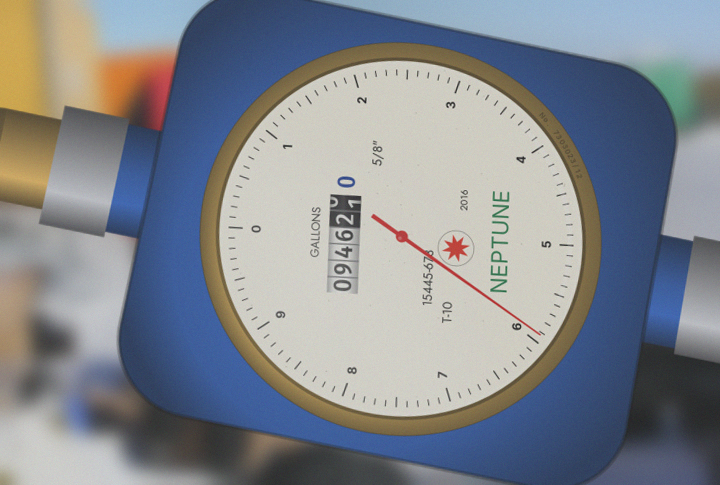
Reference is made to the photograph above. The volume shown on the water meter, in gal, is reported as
946205.9 gal
